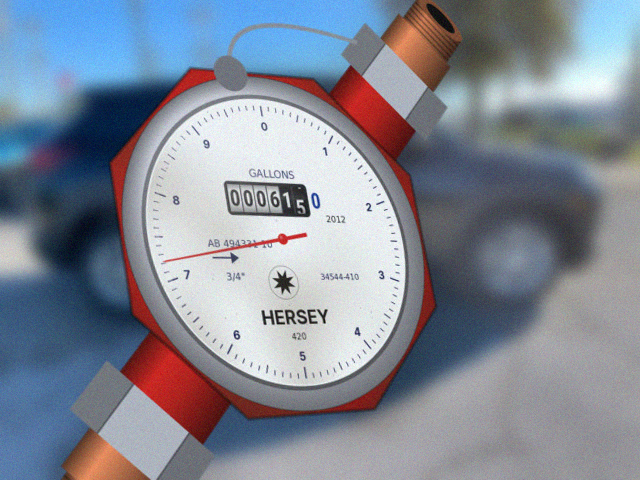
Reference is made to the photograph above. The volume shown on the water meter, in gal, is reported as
6147.2 gal
